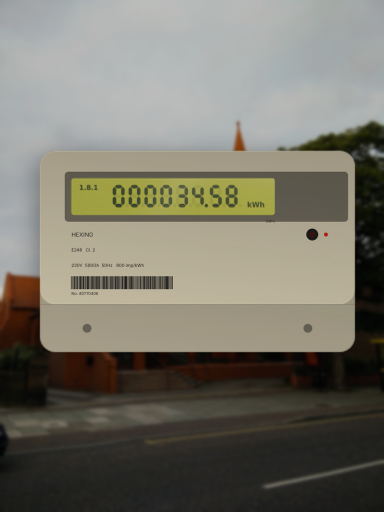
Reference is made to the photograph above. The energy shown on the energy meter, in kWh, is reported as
34.58 kWh
